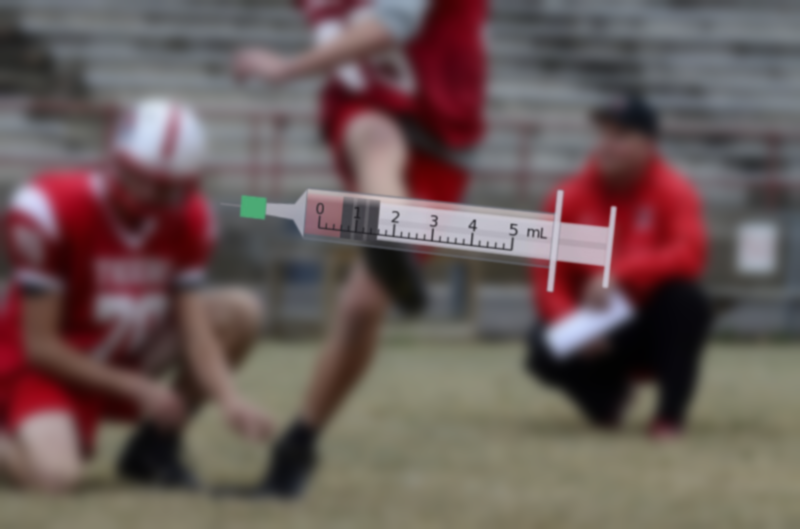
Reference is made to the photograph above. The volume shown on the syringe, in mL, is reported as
0.6 mL
